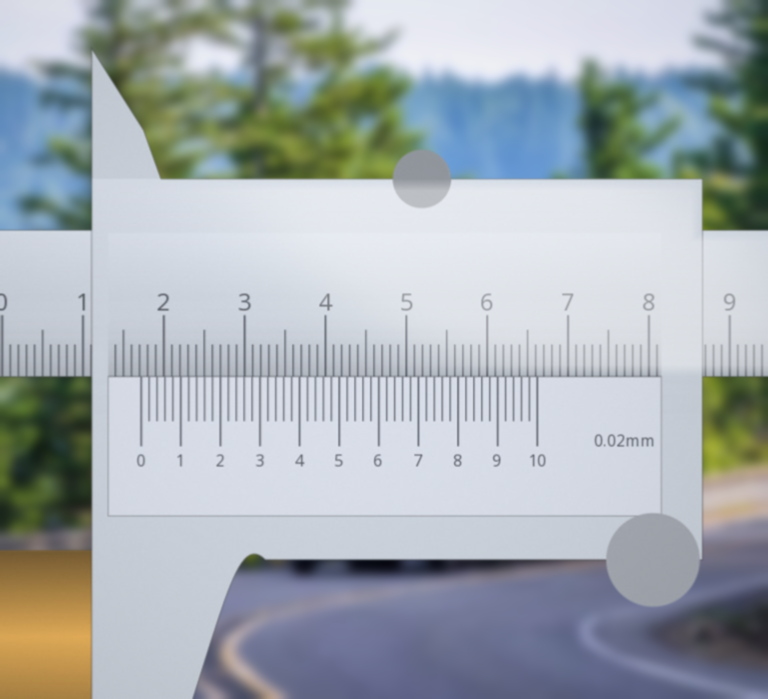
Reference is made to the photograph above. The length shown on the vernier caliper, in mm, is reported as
17.2 mm
